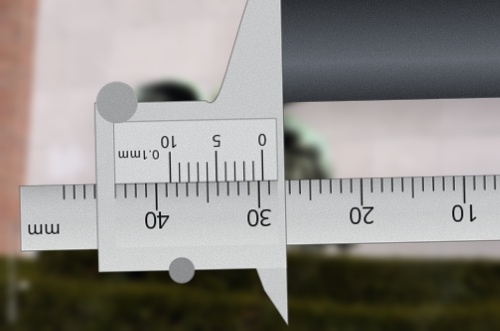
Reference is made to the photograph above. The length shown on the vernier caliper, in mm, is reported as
29.6 mm
